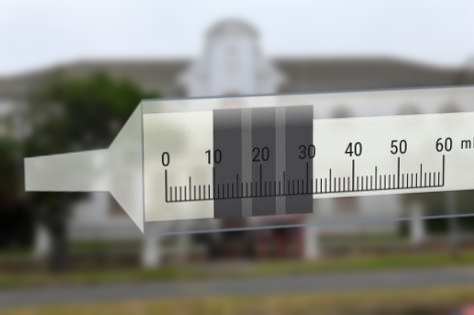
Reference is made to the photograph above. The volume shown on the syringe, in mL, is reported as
10 mL
